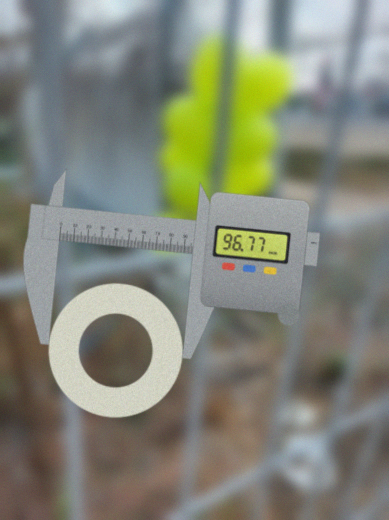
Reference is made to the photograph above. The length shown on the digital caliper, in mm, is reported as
96.77 mm
